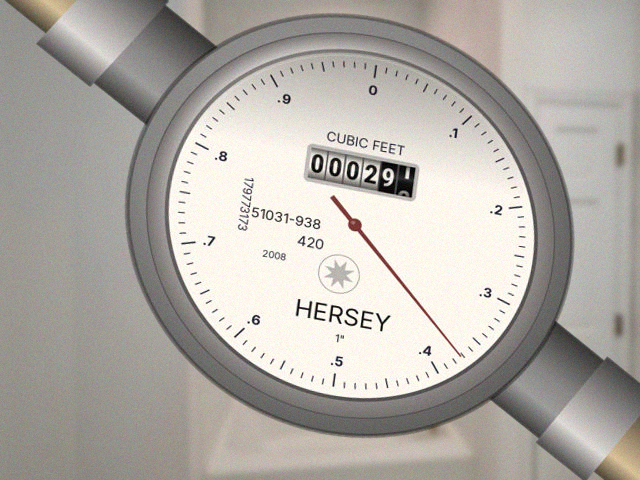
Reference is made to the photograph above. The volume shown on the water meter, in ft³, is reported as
291.37 ft³
